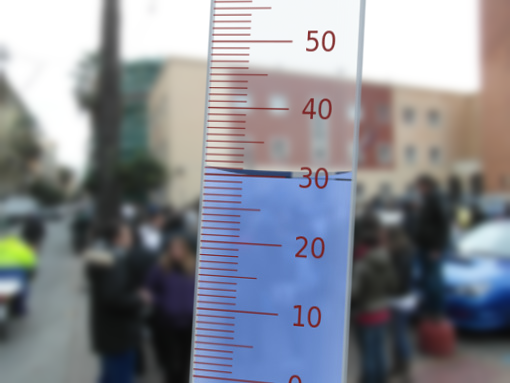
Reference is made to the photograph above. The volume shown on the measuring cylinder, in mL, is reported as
30 mL
